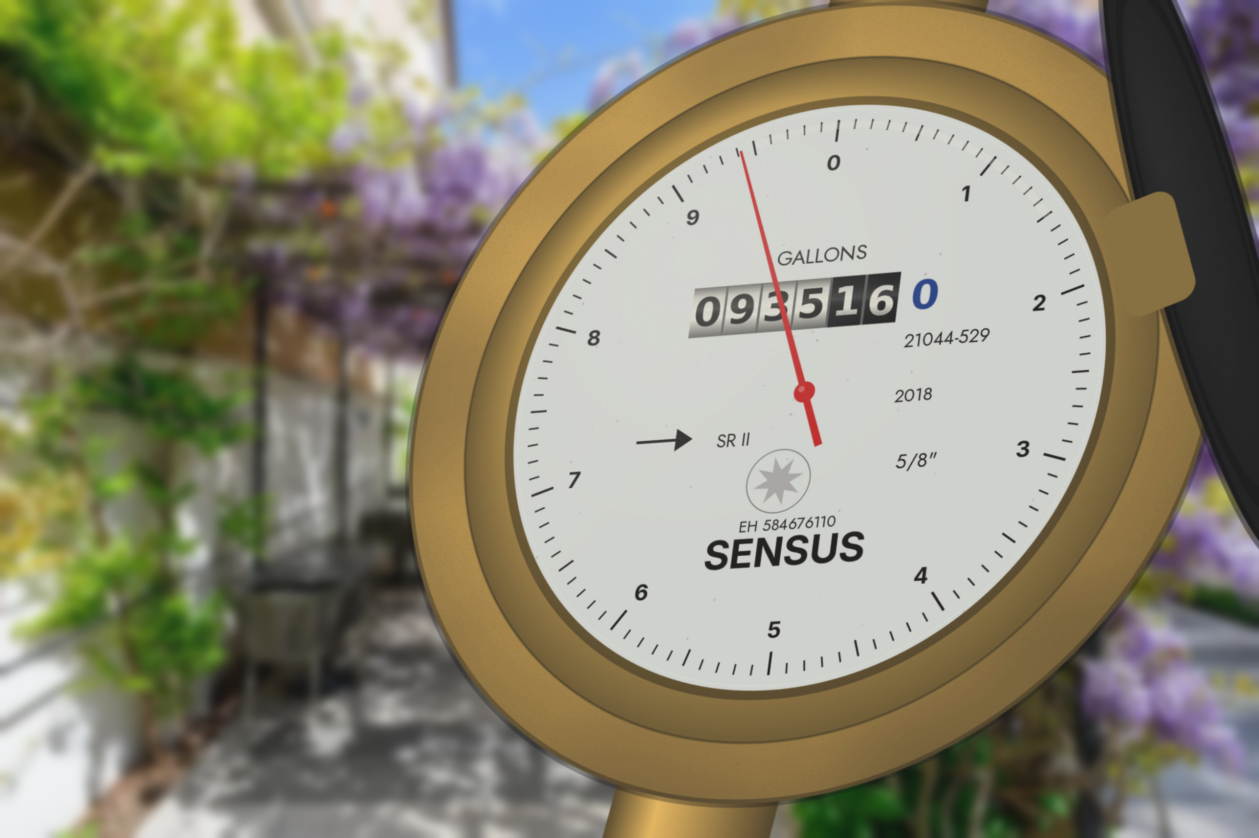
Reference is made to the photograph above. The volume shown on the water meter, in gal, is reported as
935159.4 gal
